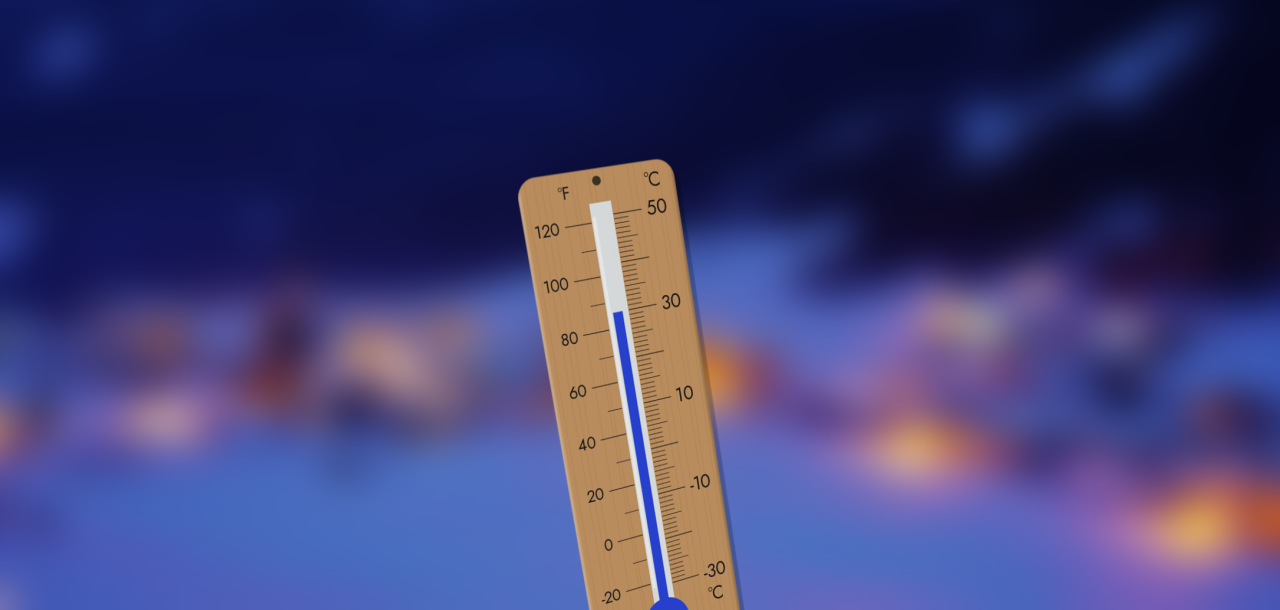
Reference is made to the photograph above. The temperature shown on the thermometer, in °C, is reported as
30 °C
